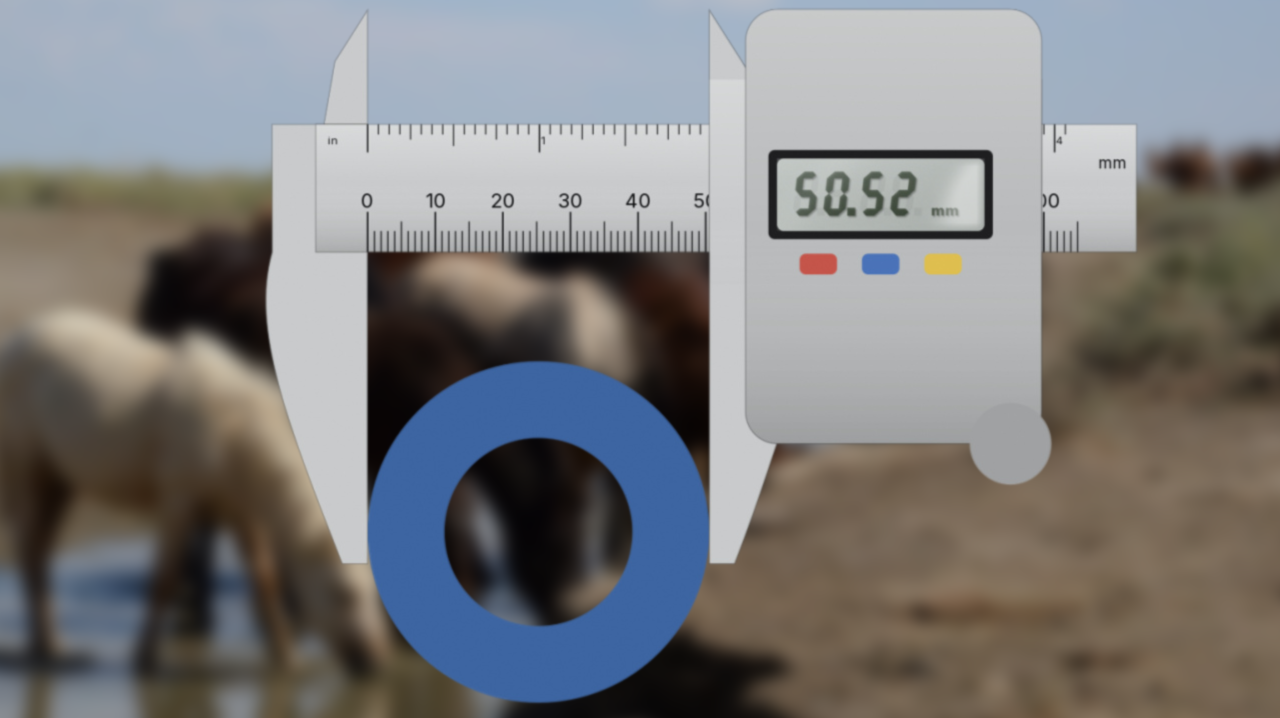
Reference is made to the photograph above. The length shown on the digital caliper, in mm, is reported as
50.52 mm
